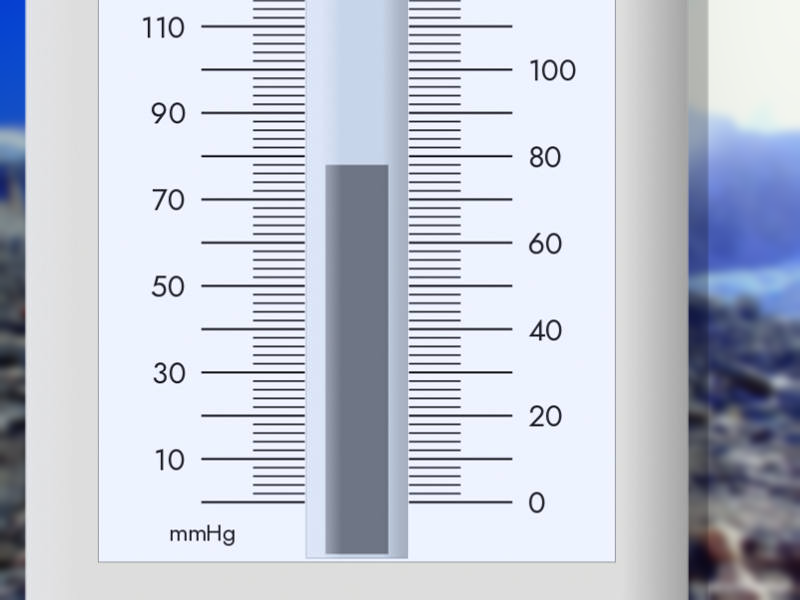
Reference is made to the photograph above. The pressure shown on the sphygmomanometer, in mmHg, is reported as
78 mmHg
